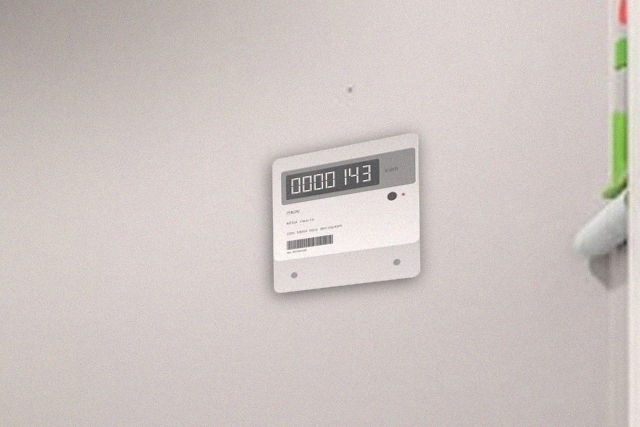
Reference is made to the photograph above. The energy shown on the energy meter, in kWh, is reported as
143 kWh
